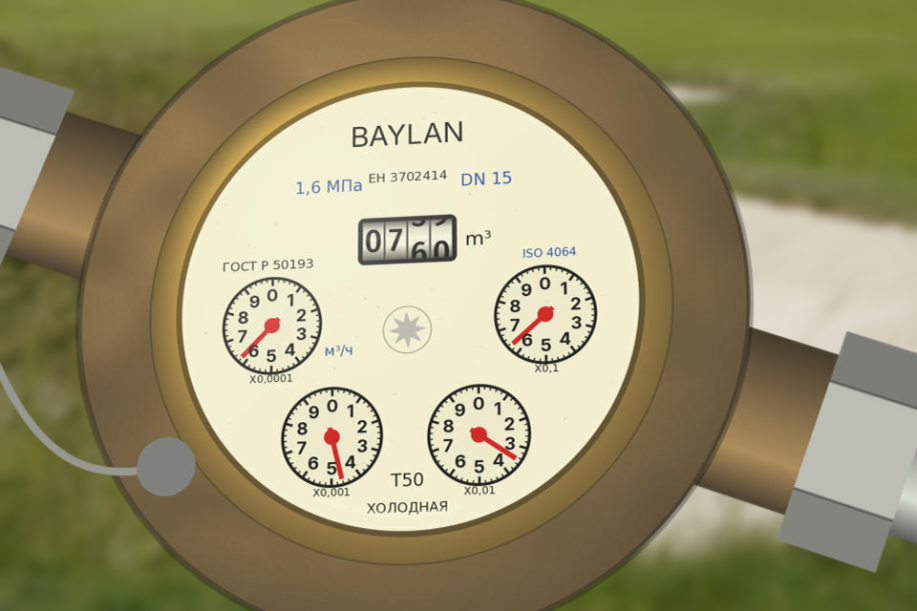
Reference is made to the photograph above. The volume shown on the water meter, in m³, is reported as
759.6346 m³
